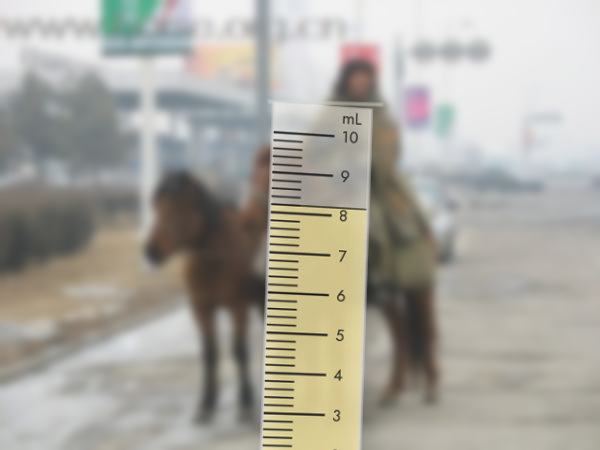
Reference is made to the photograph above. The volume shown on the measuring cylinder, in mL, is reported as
8.2 mL
